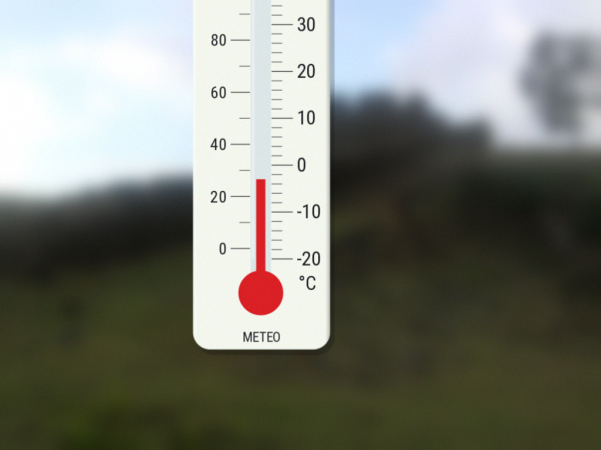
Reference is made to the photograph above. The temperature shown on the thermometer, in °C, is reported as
-3 °C
